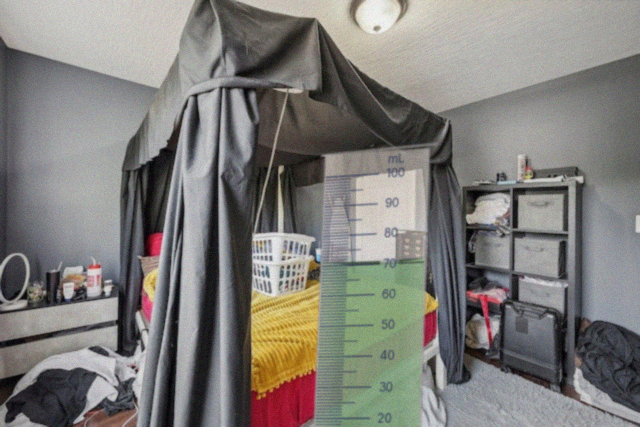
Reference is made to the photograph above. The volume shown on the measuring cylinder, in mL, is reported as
70 mL
